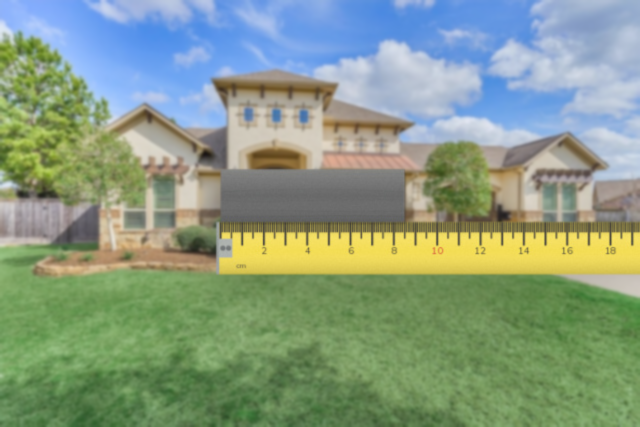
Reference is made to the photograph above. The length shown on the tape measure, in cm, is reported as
8.5 cm
